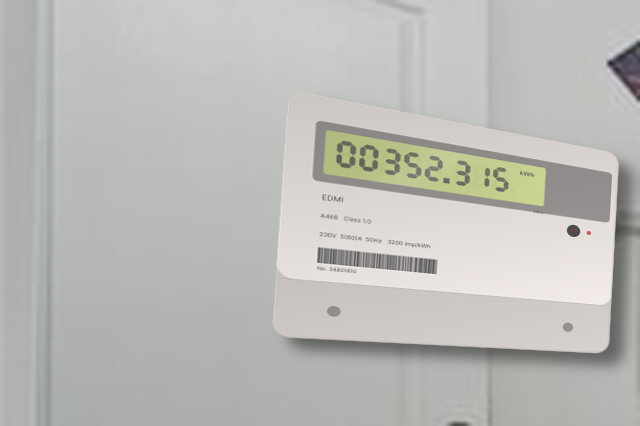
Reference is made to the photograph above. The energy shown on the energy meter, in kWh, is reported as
352.315 kWh
